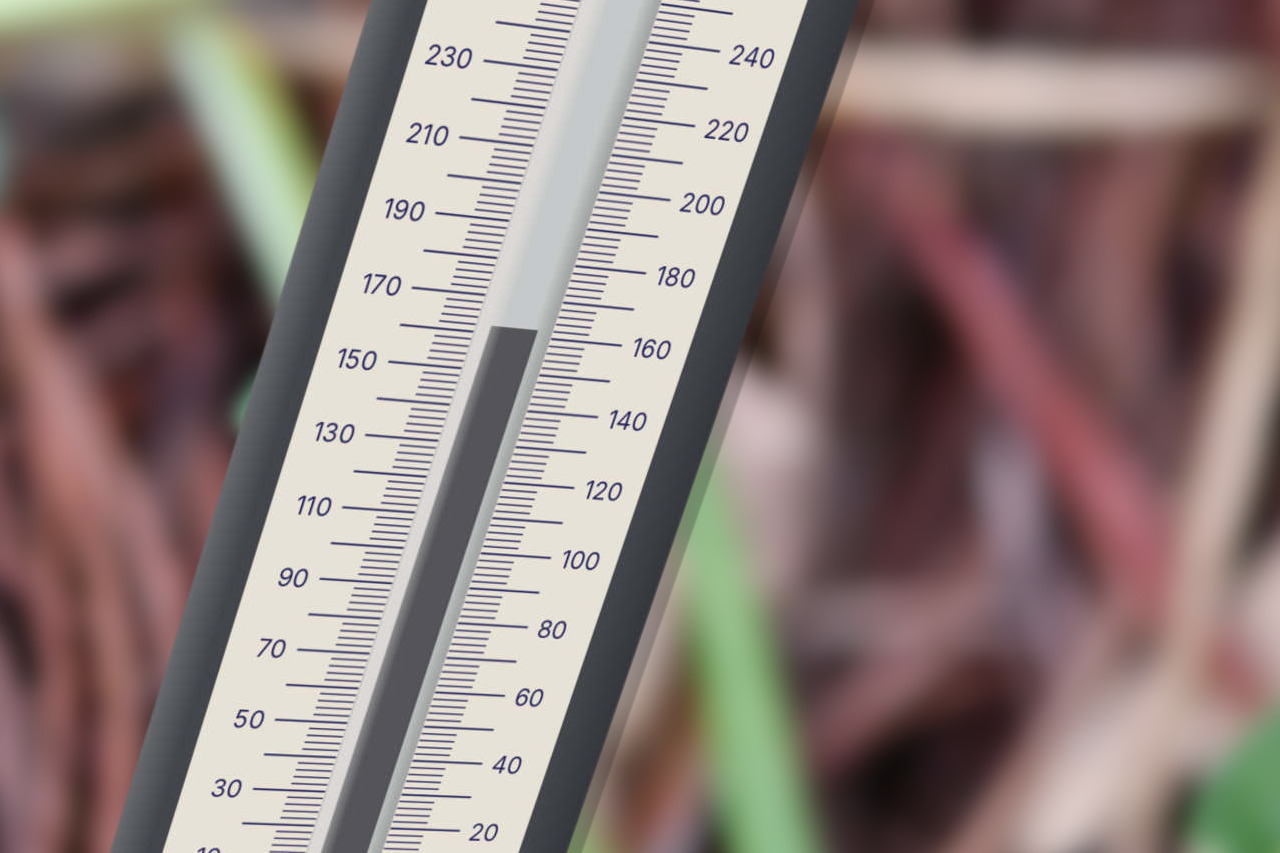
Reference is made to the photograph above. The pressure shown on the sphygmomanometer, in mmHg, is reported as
162 mmHg
